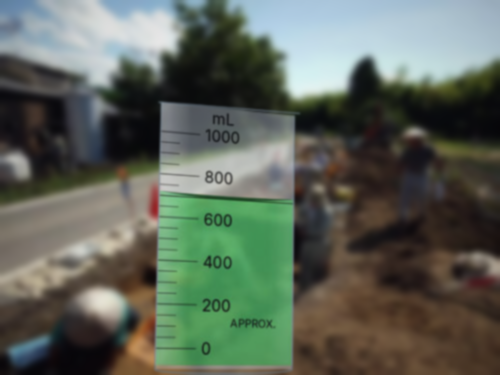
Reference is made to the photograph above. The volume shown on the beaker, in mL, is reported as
700 mL
